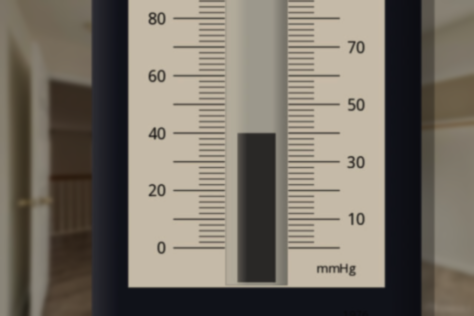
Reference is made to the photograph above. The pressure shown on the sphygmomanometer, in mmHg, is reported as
40 mmHg
